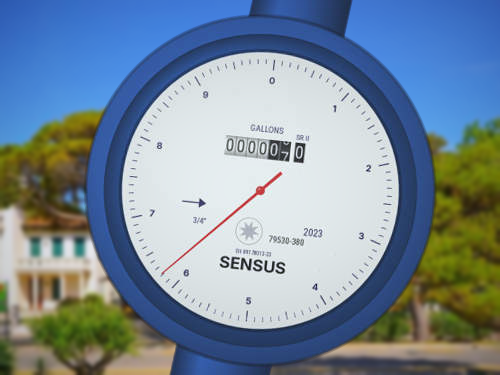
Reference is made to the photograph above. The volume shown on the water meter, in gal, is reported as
66.2 gal
